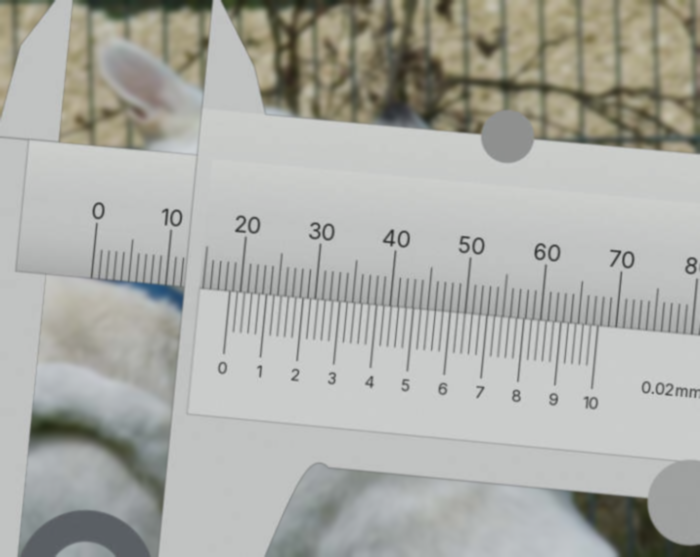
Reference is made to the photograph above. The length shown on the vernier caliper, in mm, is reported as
18.6 mm
